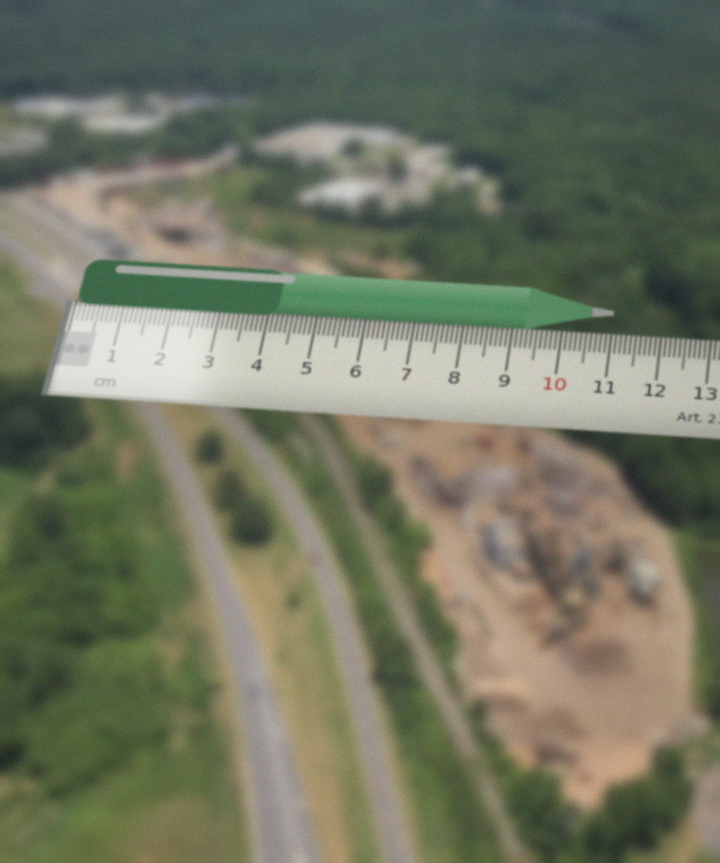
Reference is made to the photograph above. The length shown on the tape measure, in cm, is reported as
11 cm
